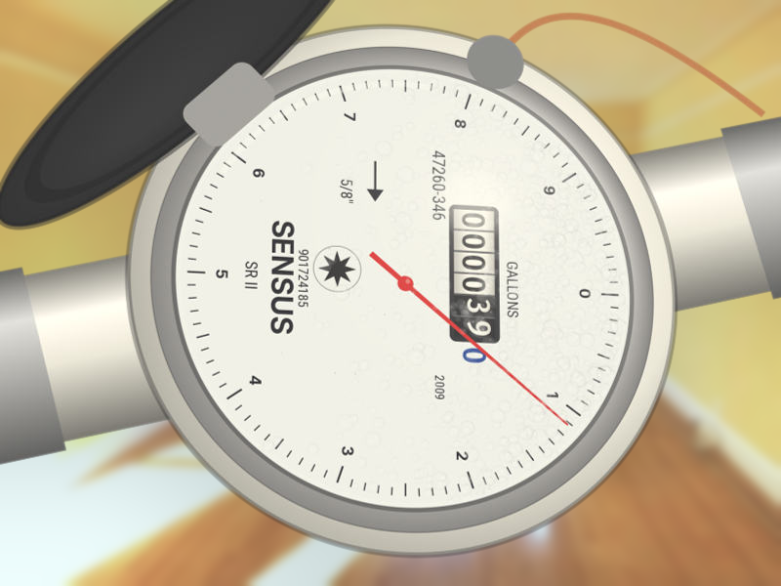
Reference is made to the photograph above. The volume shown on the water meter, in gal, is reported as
391.1 gal
